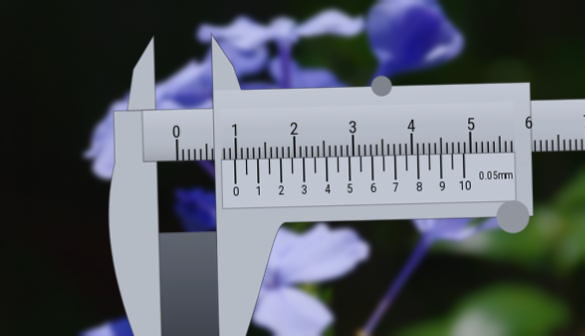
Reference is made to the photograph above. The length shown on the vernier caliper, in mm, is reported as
9.8 mm
